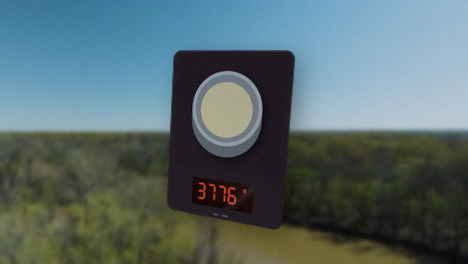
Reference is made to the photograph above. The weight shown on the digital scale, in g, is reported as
3776 g
